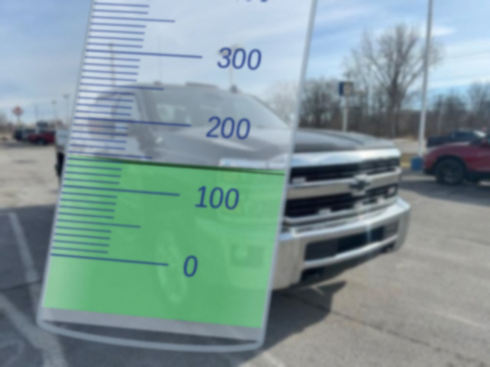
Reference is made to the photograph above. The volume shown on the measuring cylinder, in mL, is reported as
140 mL
